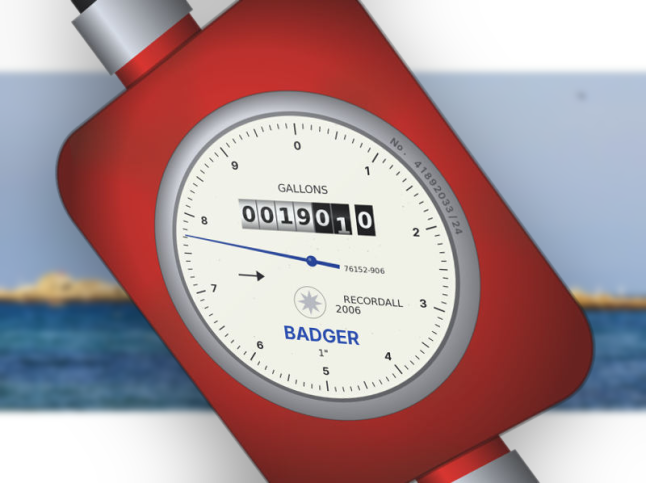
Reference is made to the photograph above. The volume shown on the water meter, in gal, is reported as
19007.7 gal
